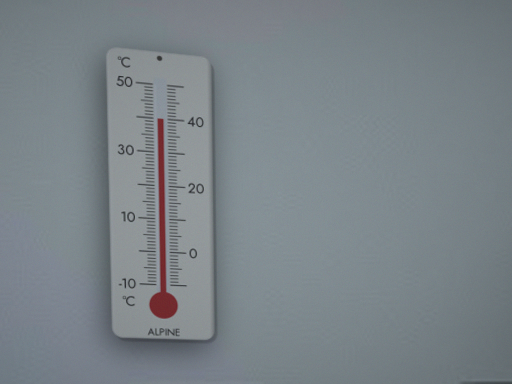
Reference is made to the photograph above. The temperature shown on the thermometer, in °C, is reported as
40 °C
